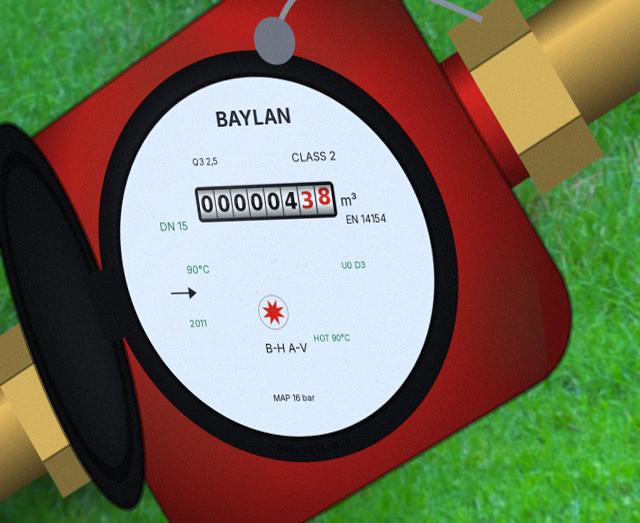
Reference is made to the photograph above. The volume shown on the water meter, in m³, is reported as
4.38 m³
